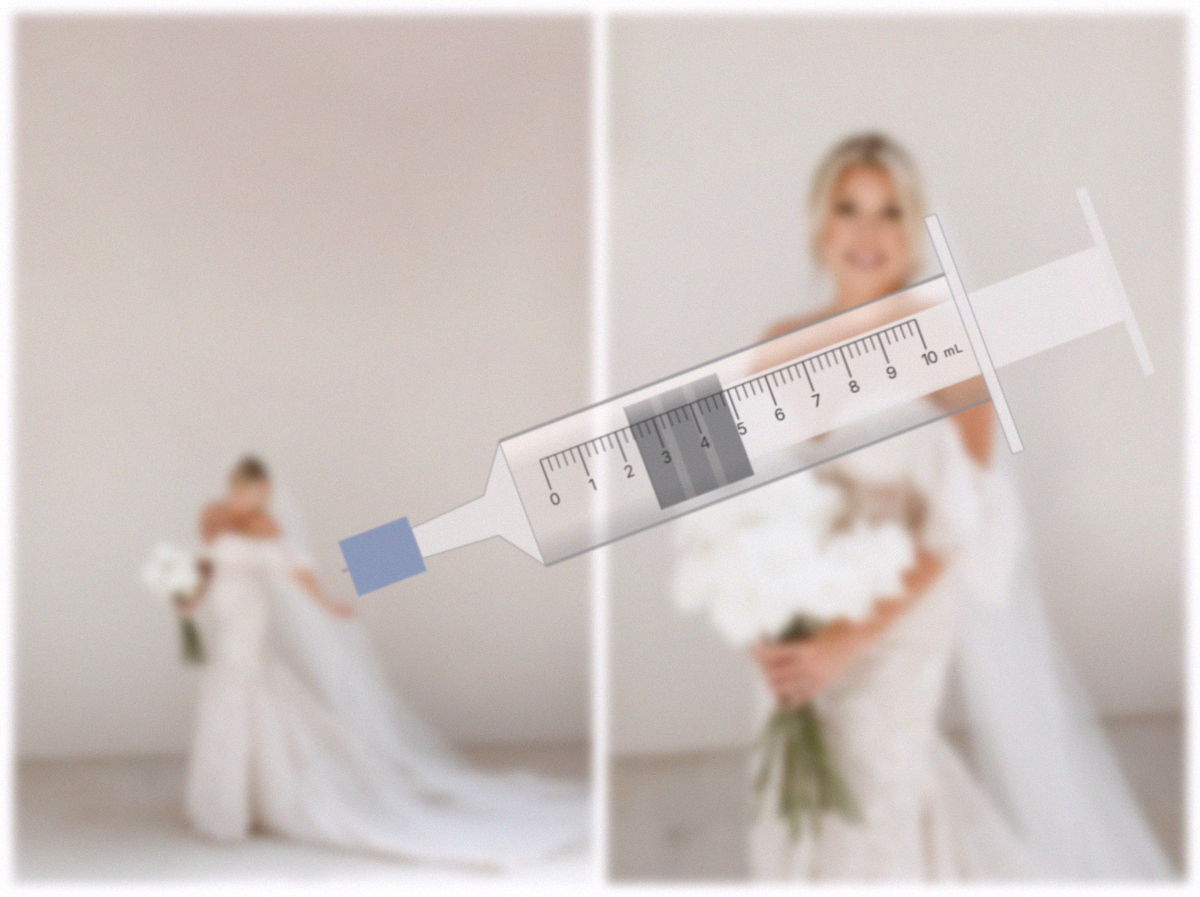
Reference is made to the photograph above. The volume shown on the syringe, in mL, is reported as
2.4 mL
